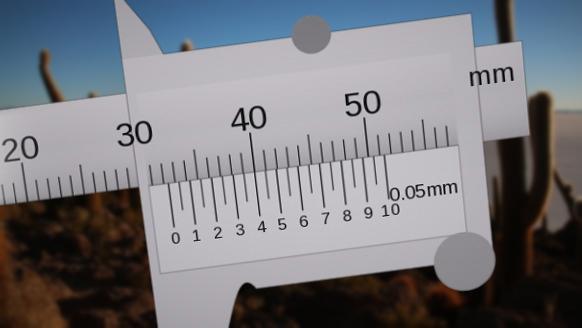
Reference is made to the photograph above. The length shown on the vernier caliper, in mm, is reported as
32.4 mm
